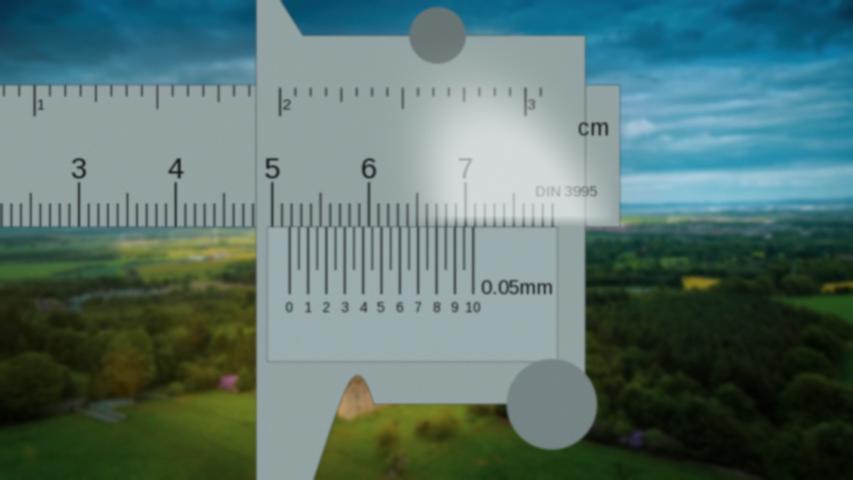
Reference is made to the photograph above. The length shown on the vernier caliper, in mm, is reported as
51.8 mm
